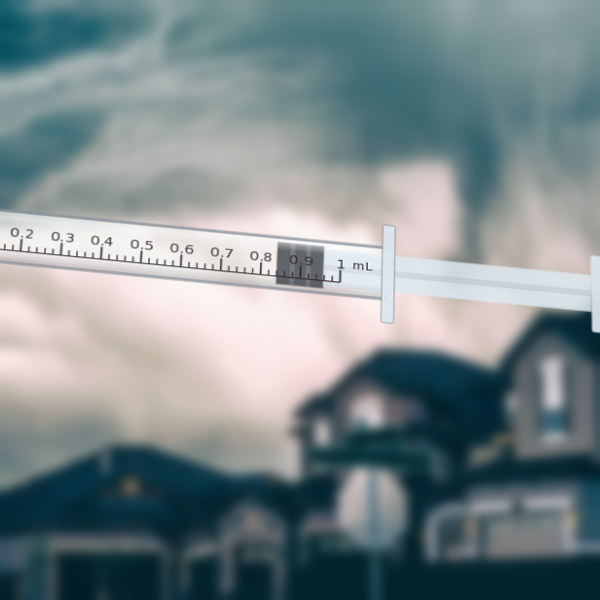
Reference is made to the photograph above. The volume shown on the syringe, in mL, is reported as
0.84 mL
